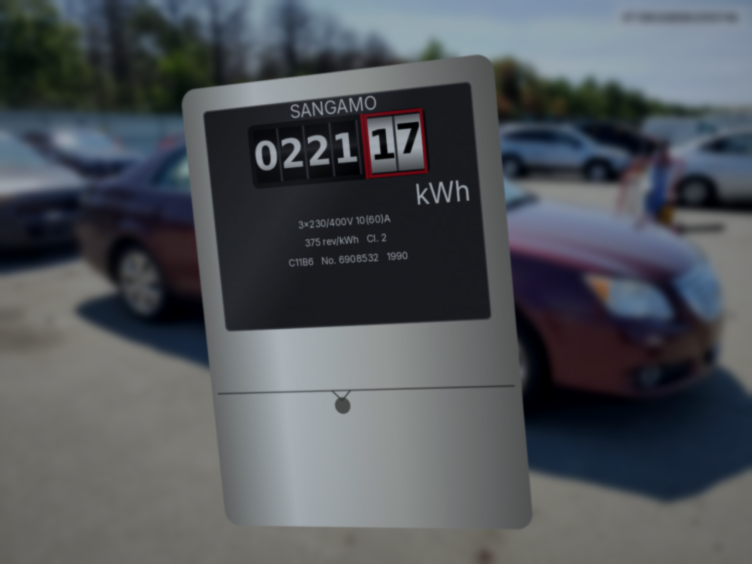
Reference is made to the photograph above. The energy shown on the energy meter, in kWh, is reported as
221.17 kWh
